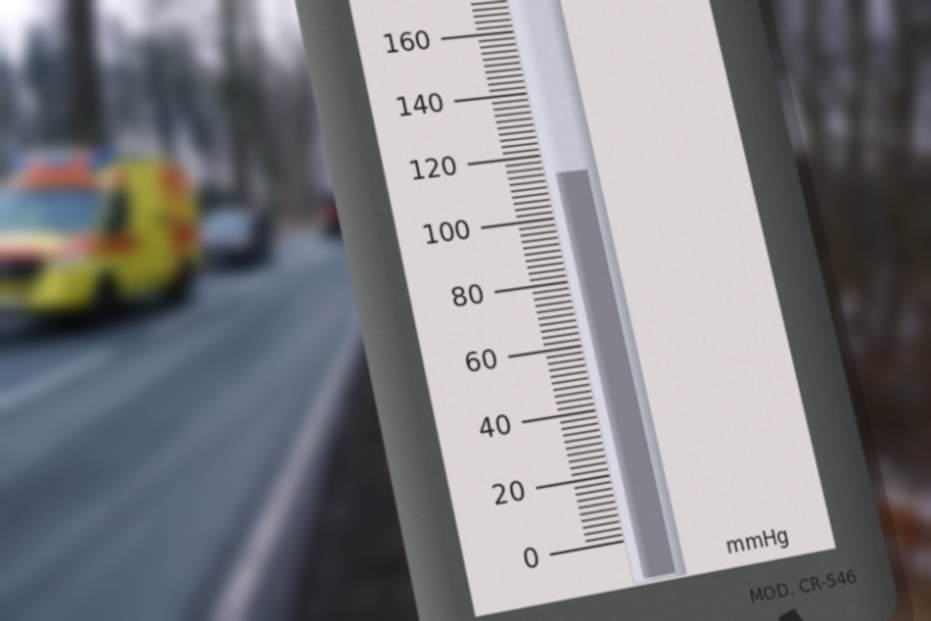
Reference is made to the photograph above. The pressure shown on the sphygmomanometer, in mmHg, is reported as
114 mmHg
